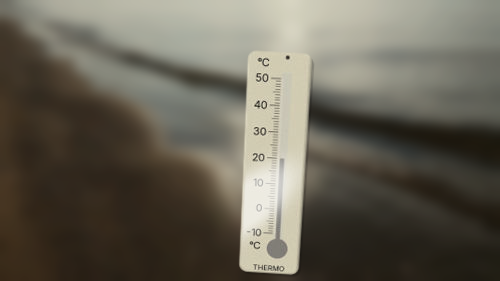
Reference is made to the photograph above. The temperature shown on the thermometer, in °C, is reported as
20 °C
